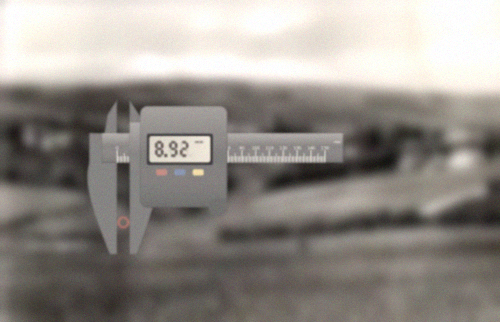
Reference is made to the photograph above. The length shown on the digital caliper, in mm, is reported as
8.92 mm
